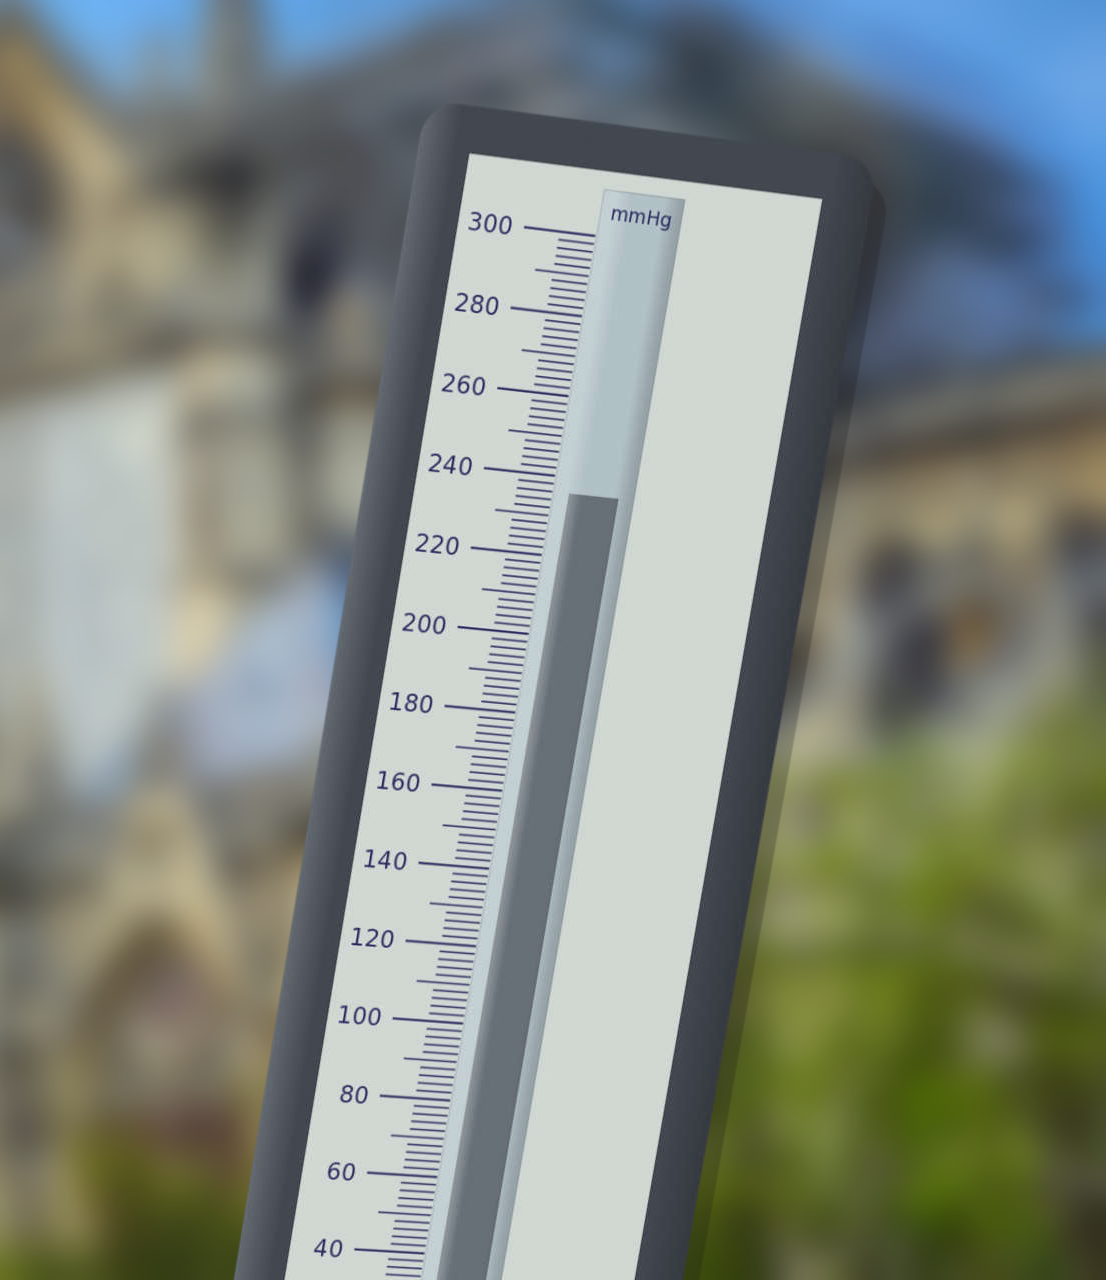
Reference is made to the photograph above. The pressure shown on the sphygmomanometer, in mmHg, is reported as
236 mmHg
